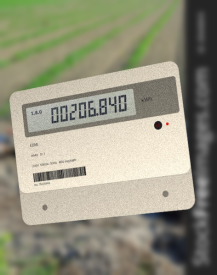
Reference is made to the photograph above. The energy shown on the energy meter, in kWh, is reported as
206.840 kWh
